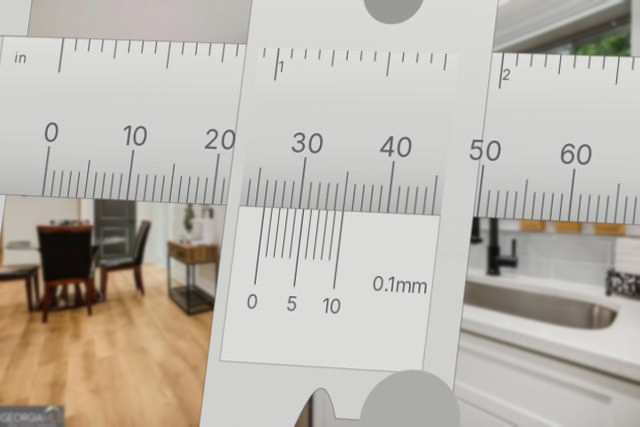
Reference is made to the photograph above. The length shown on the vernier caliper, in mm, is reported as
26.0 mm
